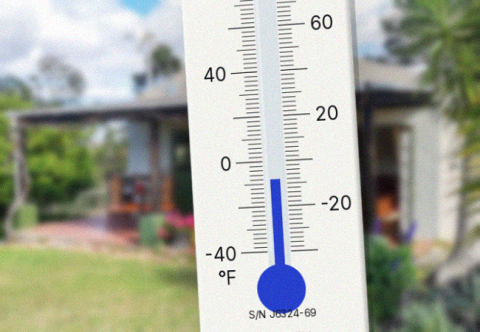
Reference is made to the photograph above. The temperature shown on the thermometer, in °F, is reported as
-8 °F
